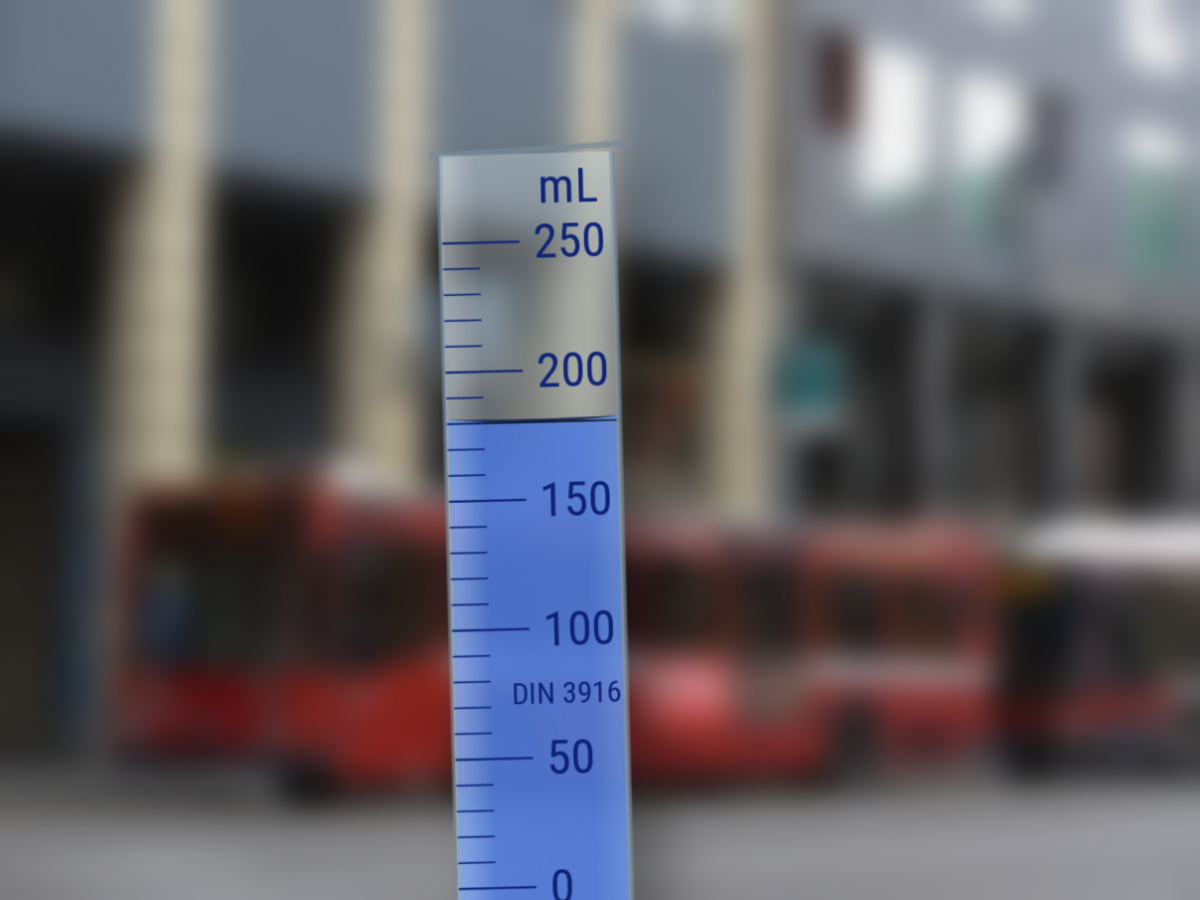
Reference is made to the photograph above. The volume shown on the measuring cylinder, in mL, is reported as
180 mL
